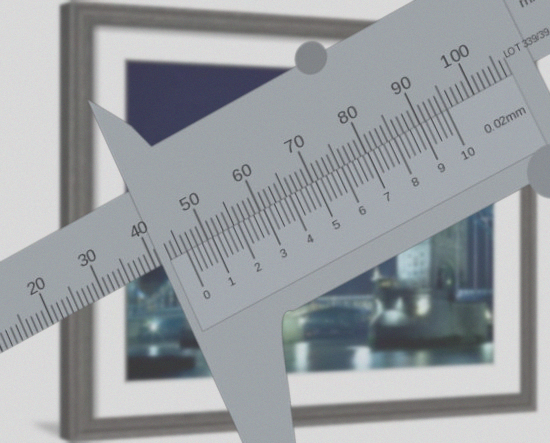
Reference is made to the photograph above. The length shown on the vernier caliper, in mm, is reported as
46.0 mm
